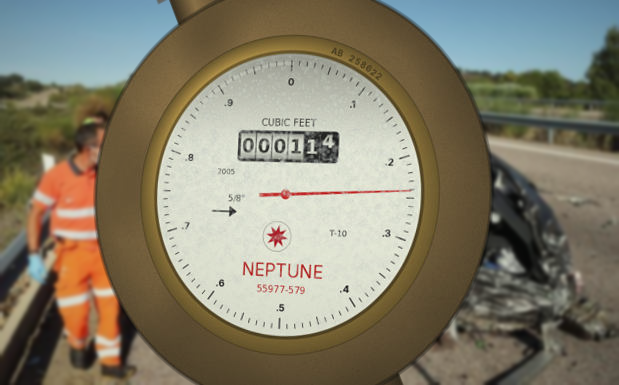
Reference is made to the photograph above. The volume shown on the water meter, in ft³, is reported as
114.24 ft³
